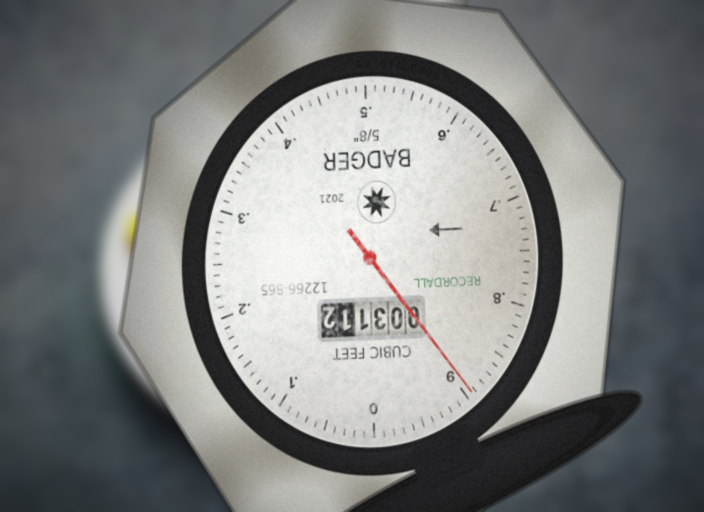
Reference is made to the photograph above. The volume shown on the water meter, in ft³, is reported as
3111.89 ft³
